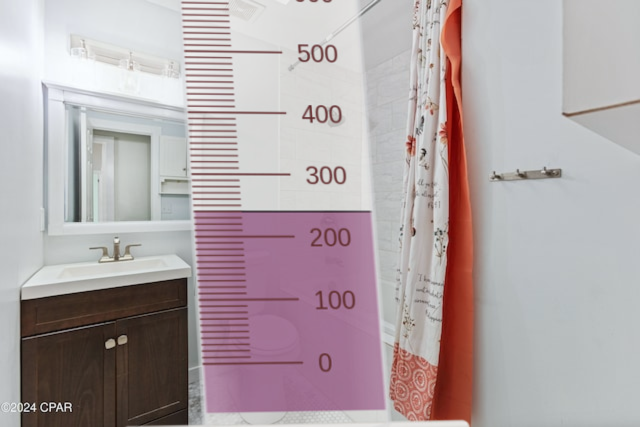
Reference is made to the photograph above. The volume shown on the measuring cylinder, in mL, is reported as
240 mL
